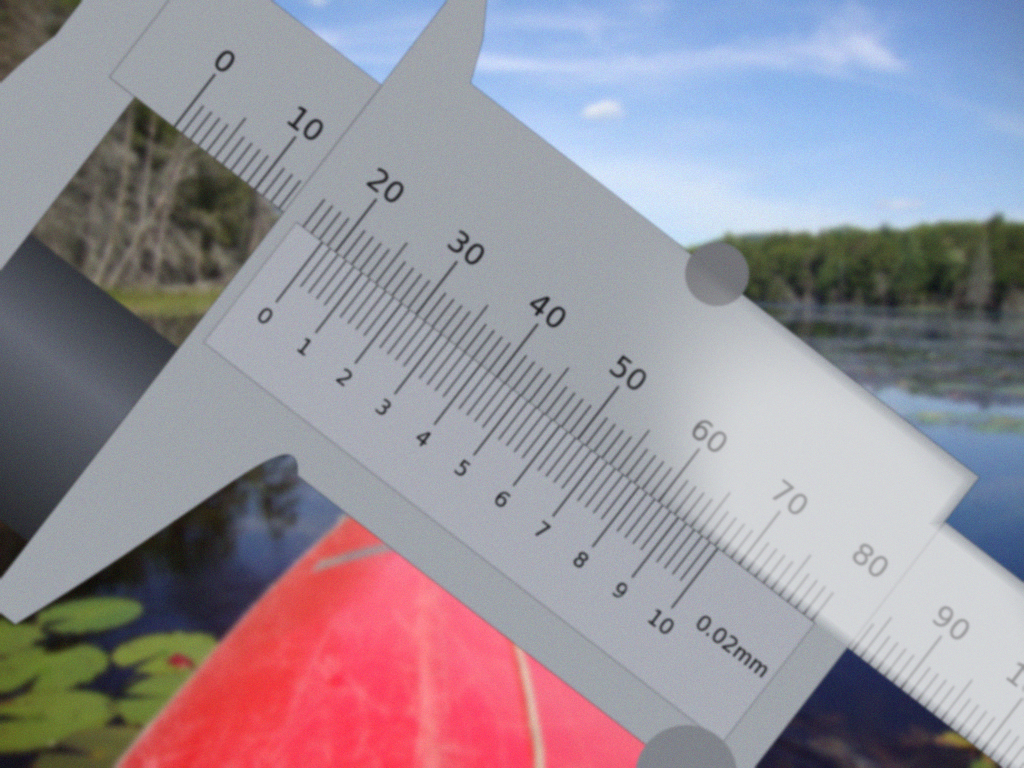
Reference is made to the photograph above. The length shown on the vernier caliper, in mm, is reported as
18.4 mm
